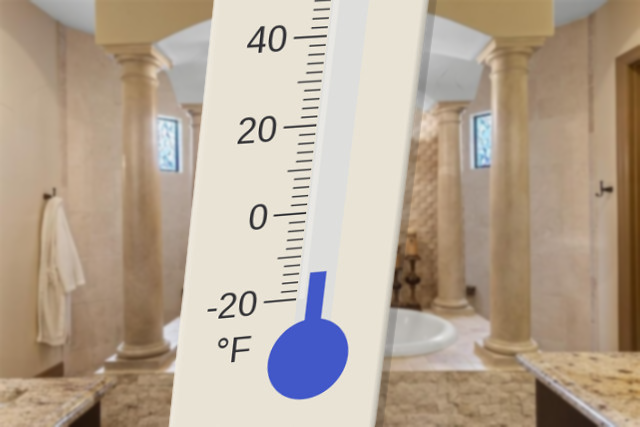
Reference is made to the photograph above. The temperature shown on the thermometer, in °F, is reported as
-14 °F
